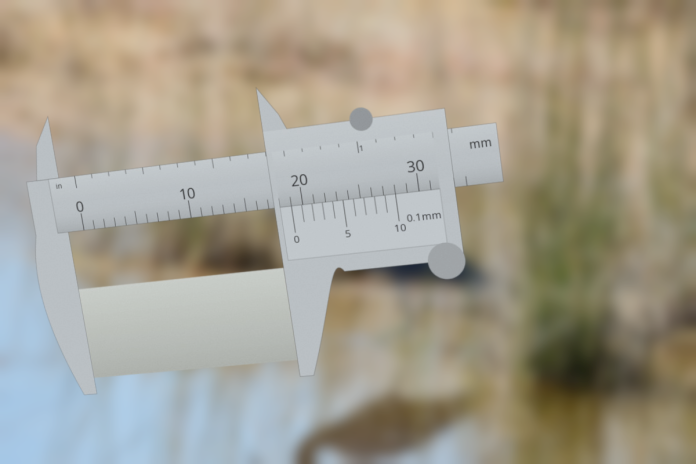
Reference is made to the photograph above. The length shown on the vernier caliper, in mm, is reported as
19.0 mm
